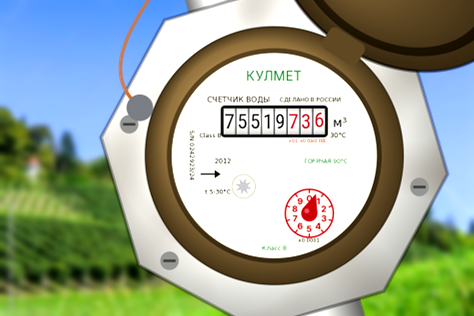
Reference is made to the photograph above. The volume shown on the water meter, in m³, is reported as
75519.7360 m³
